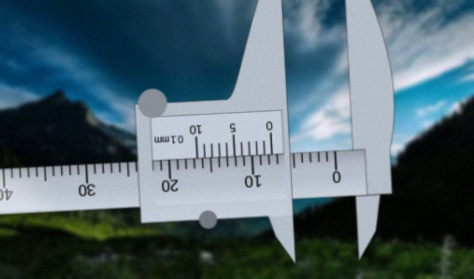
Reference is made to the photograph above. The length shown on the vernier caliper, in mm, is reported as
7.6 mm
